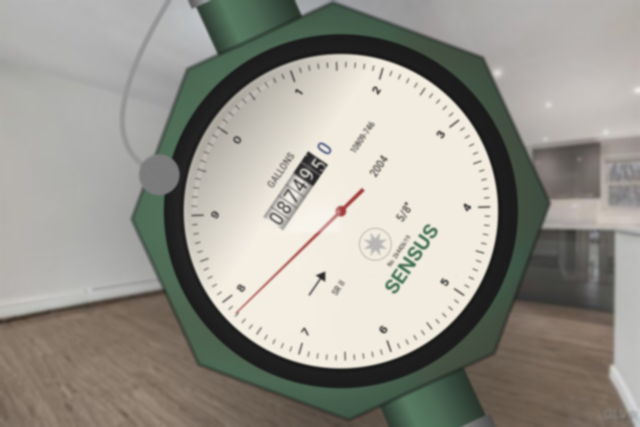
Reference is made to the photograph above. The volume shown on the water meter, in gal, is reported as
874947.8 gal
